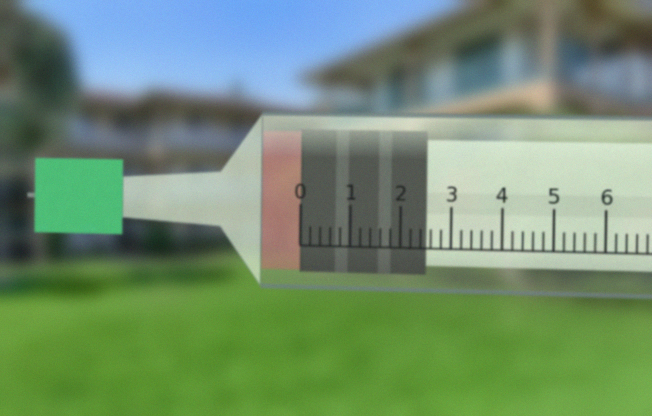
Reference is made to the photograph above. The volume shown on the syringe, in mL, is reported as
0 mL
